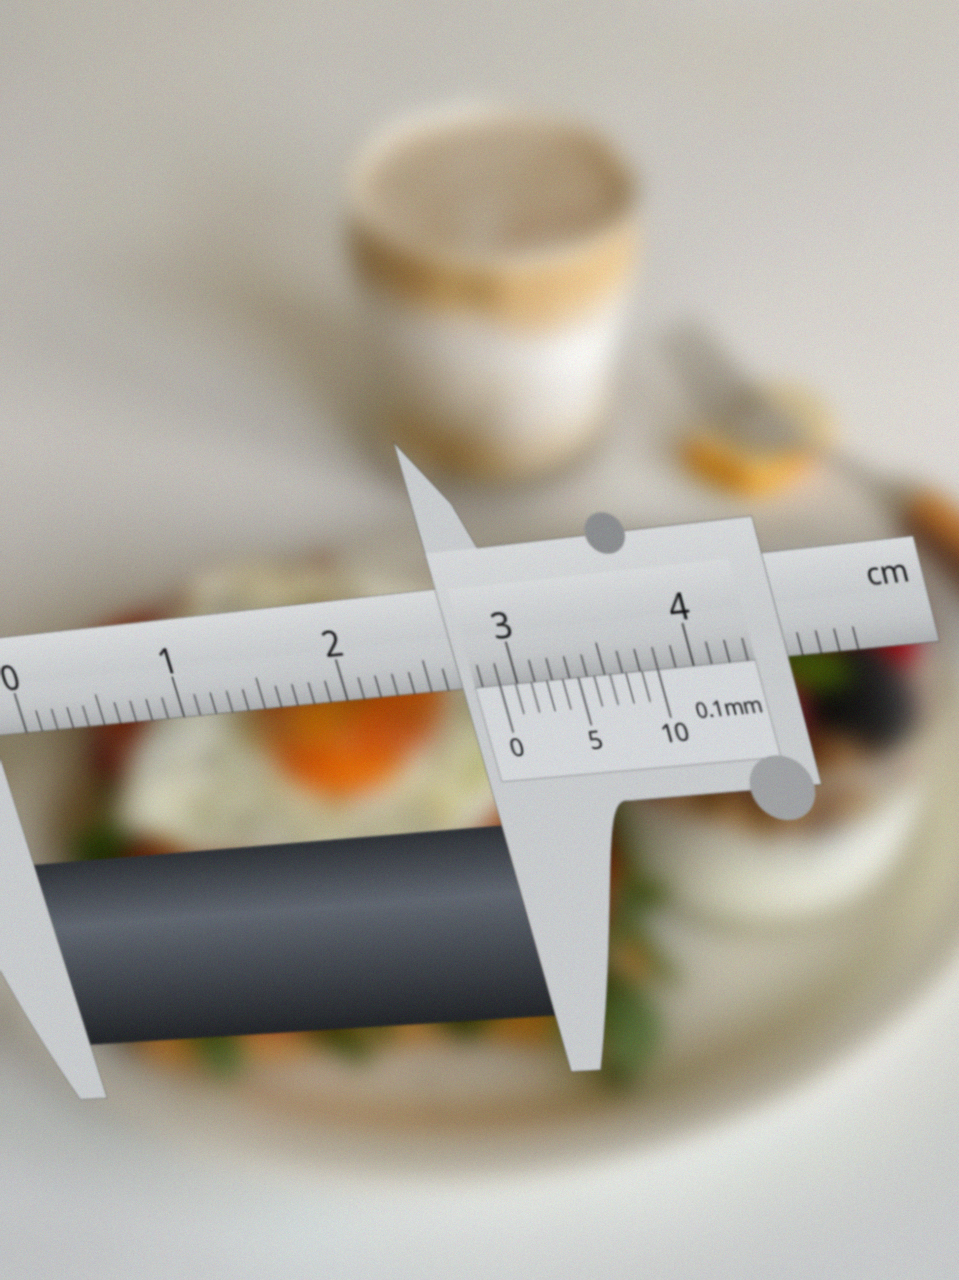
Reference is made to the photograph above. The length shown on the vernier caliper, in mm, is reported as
29.0 mm
